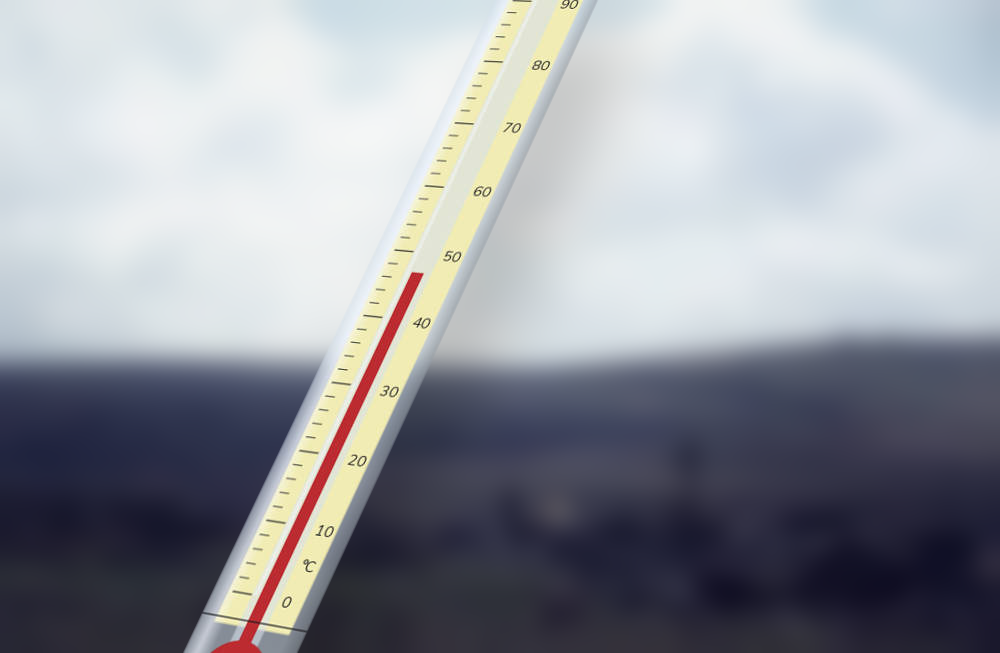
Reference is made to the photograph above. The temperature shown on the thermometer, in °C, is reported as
47 °C
